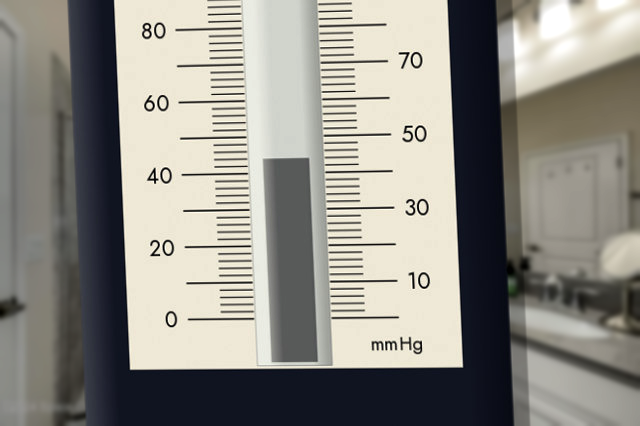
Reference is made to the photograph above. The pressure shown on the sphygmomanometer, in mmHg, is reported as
44 mmHg
